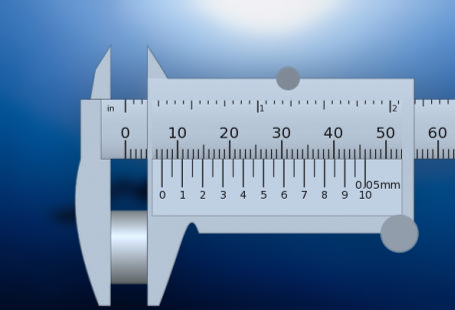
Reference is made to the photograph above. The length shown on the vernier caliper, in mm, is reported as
7.0 mm
